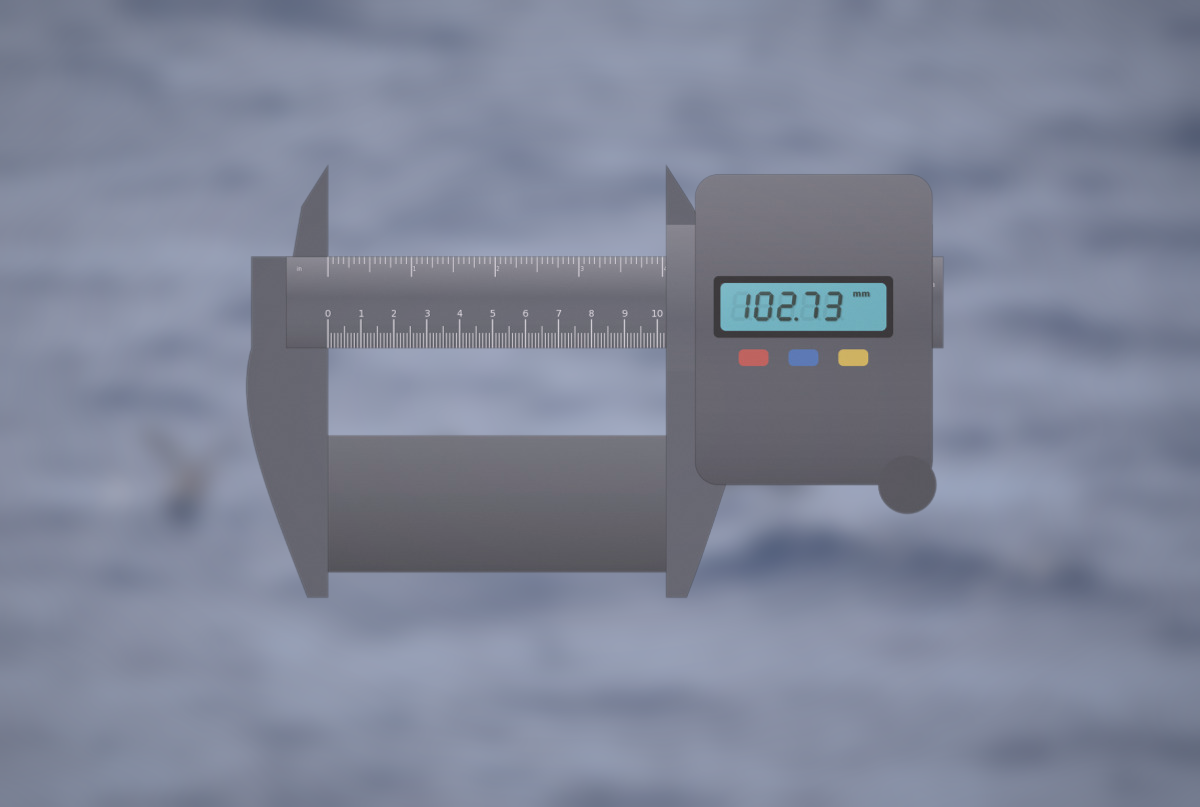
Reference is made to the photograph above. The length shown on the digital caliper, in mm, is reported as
102.73 mm
